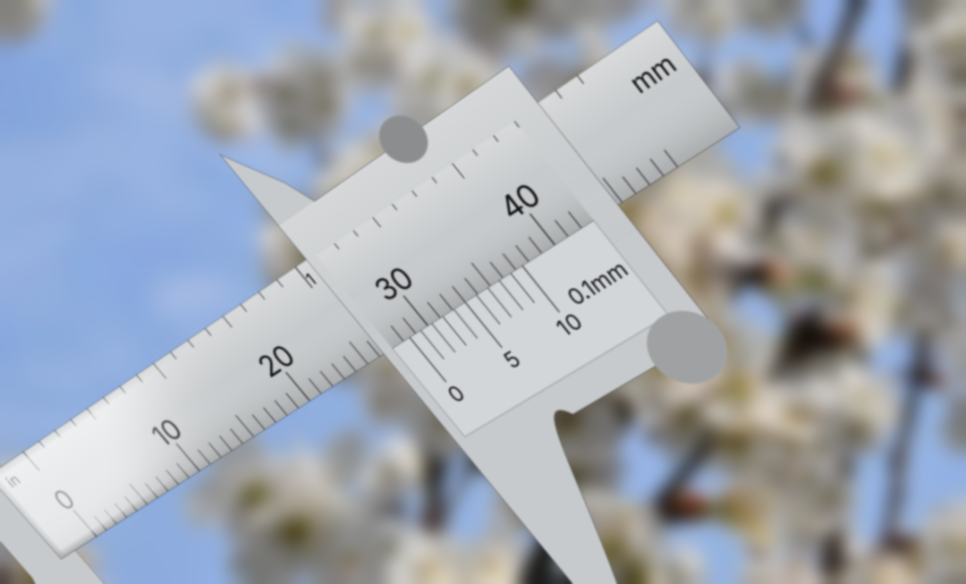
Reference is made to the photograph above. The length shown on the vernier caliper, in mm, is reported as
28.5 mm
